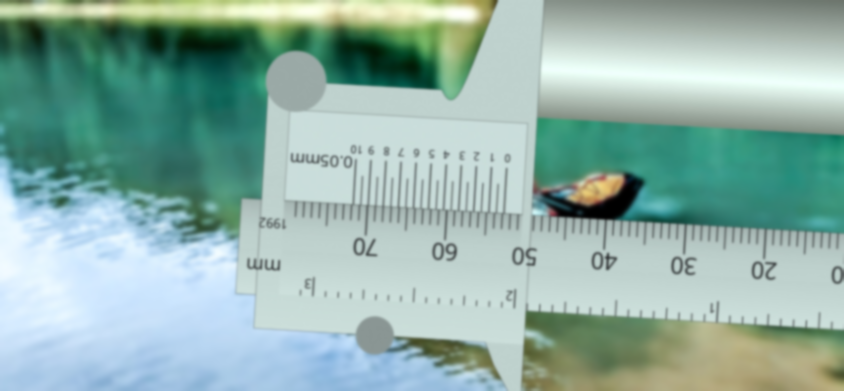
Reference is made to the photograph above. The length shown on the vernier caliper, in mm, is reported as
52.8 mm
